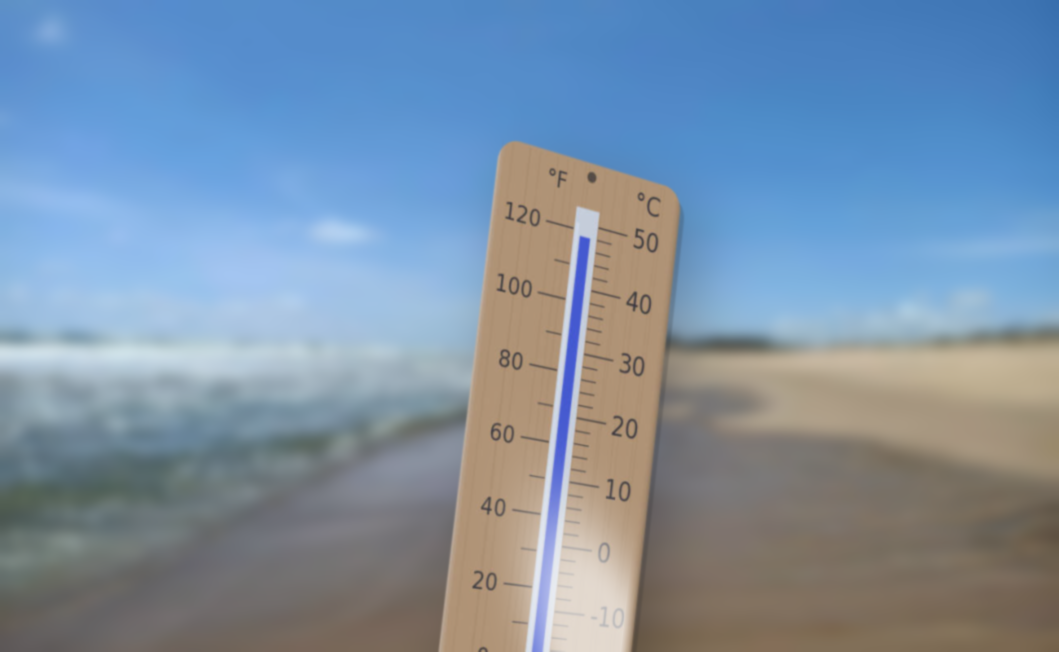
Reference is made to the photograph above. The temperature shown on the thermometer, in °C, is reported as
48 °C
